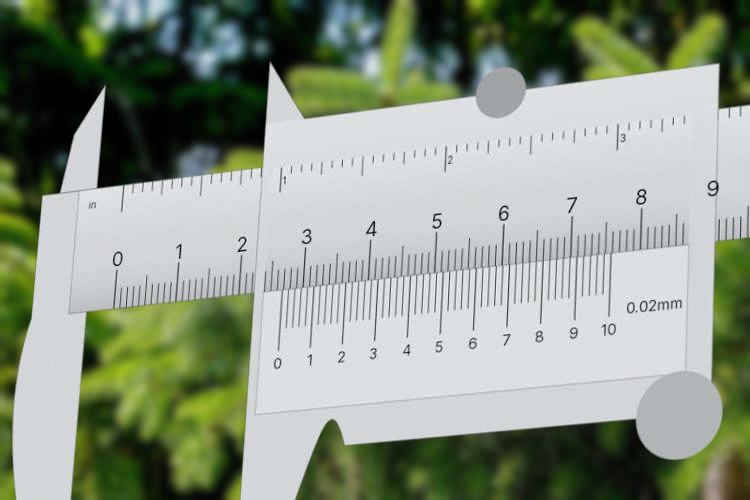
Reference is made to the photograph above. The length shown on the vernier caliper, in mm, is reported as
26.8 mm
